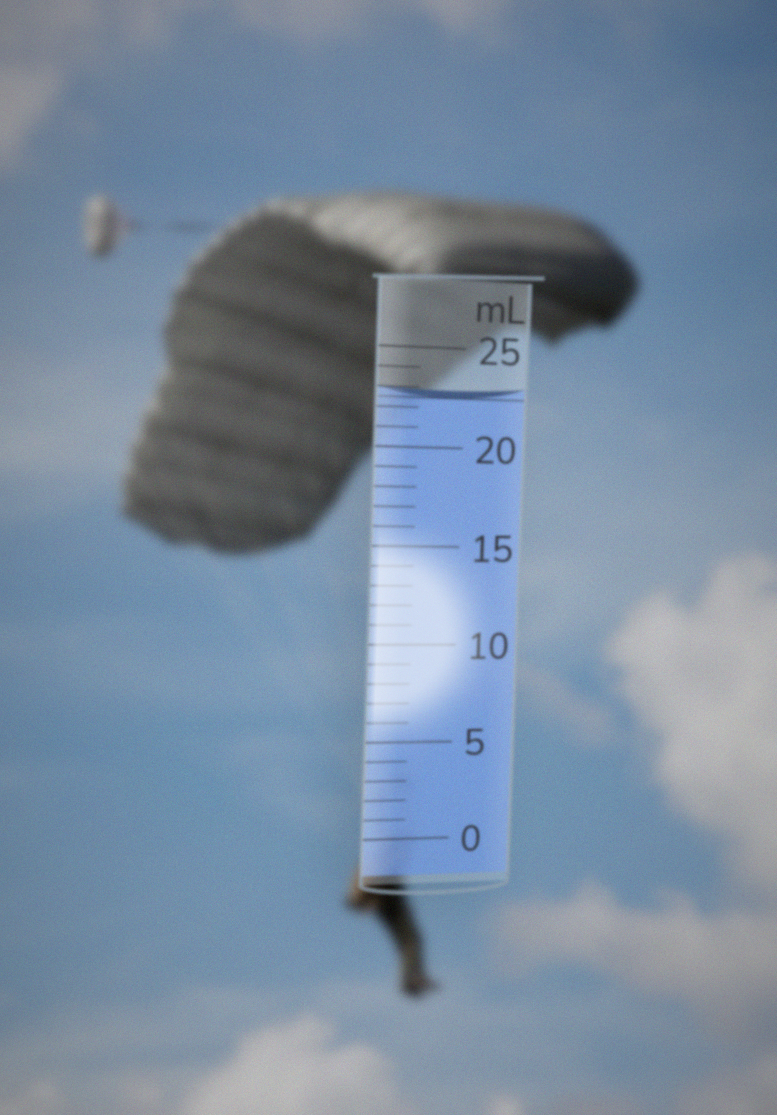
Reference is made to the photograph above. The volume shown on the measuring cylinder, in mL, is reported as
22.5 mL
